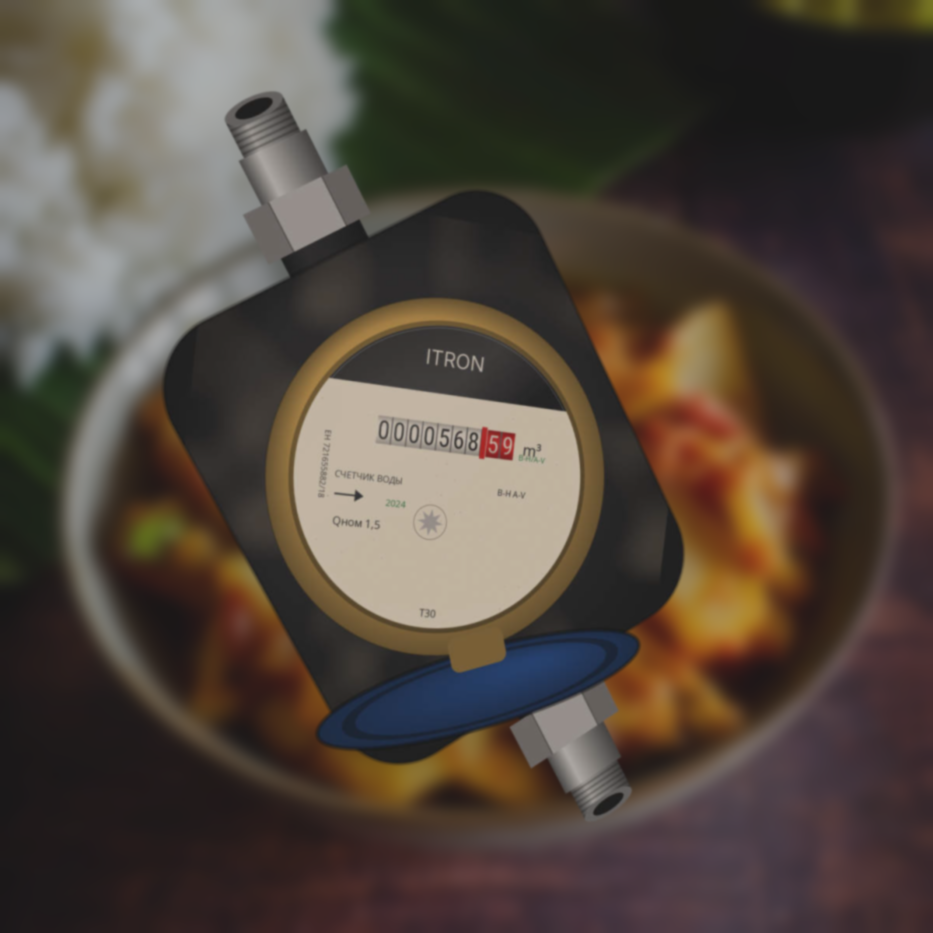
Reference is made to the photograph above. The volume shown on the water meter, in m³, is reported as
568.59 m³
